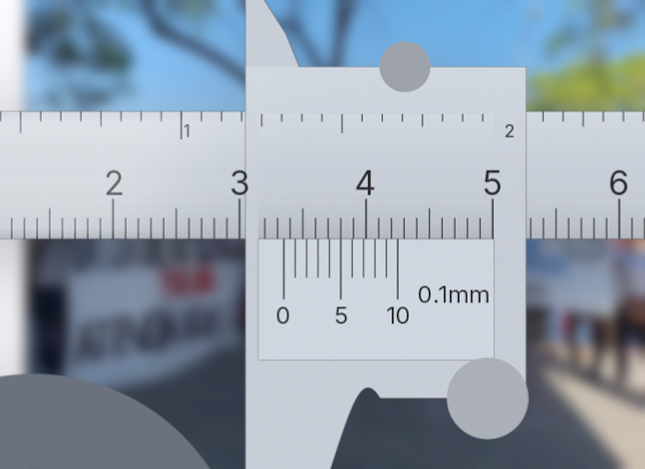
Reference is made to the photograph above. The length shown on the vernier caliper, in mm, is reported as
33.5 mm
